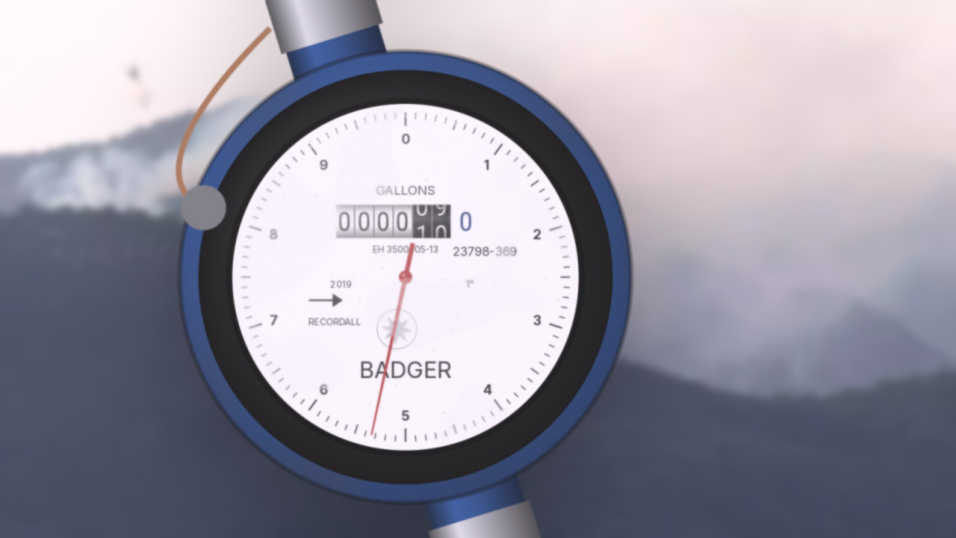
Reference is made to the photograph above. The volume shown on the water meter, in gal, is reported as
95.3 gal
